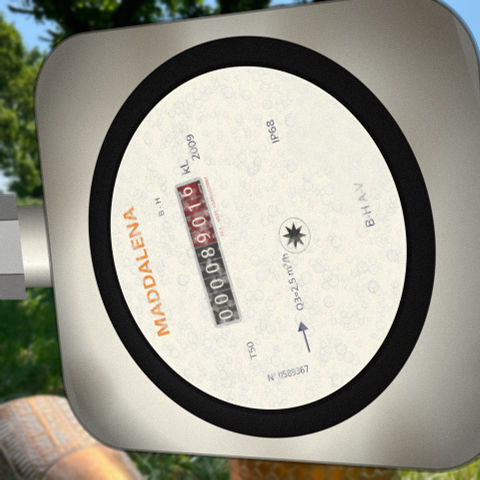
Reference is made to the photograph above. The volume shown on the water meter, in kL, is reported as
8.9016 kL
